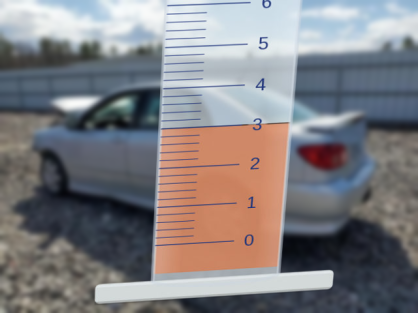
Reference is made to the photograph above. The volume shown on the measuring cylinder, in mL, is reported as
3 mL
